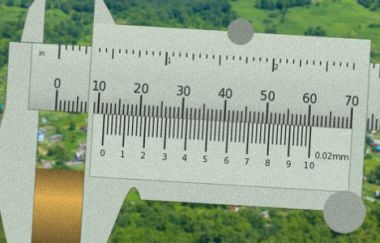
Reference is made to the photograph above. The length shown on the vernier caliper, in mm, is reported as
11.5 mm
